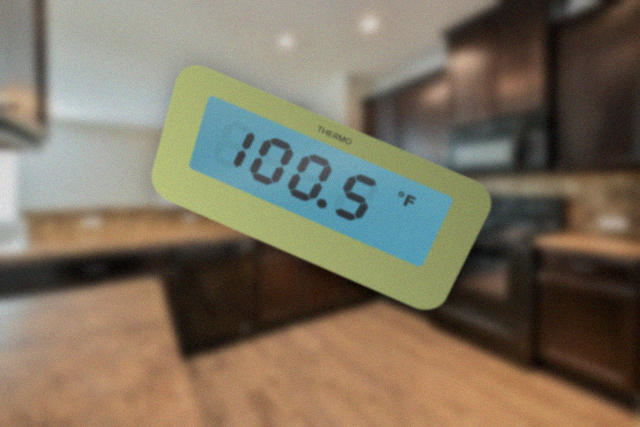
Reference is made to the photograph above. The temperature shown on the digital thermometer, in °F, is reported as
100.5 °F
